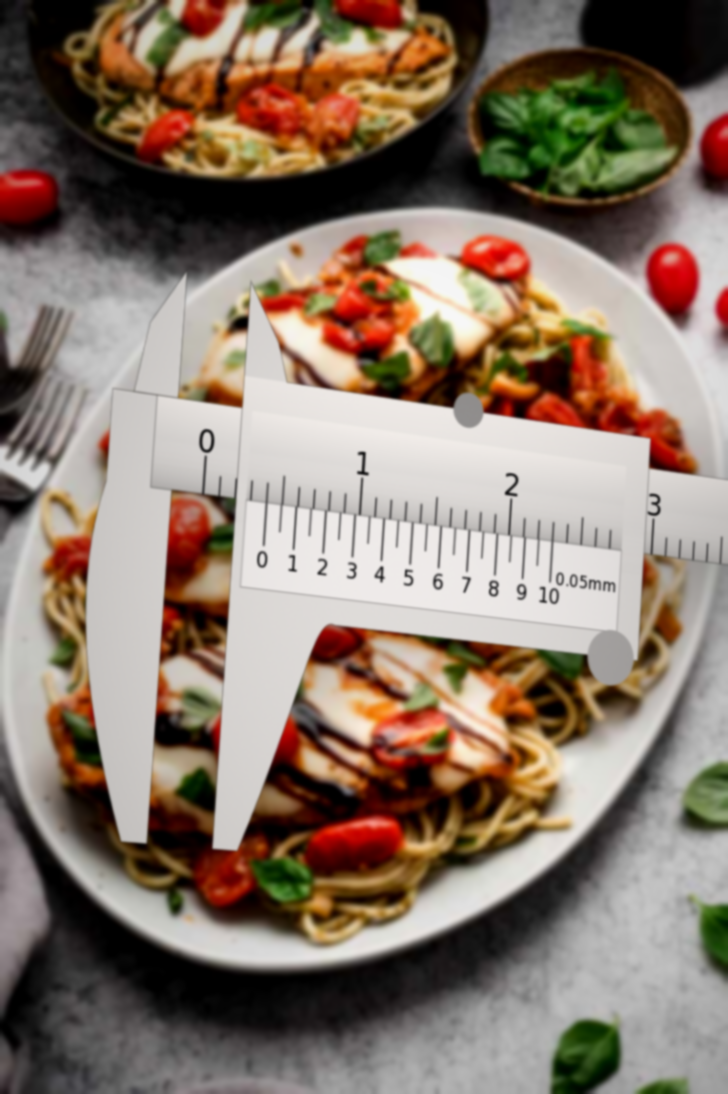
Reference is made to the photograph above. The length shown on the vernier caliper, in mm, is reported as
4.0 mm
